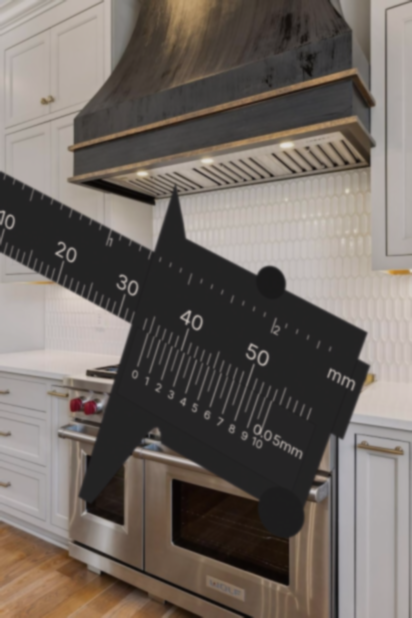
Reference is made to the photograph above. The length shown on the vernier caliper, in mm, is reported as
34.8 mm
